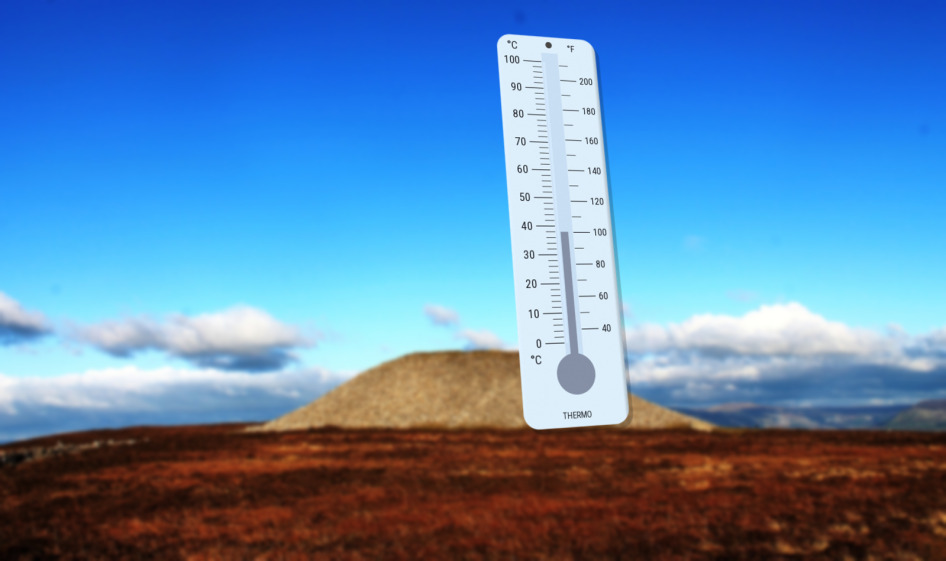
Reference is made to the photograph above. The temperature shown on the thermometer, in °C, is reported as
38 °C
